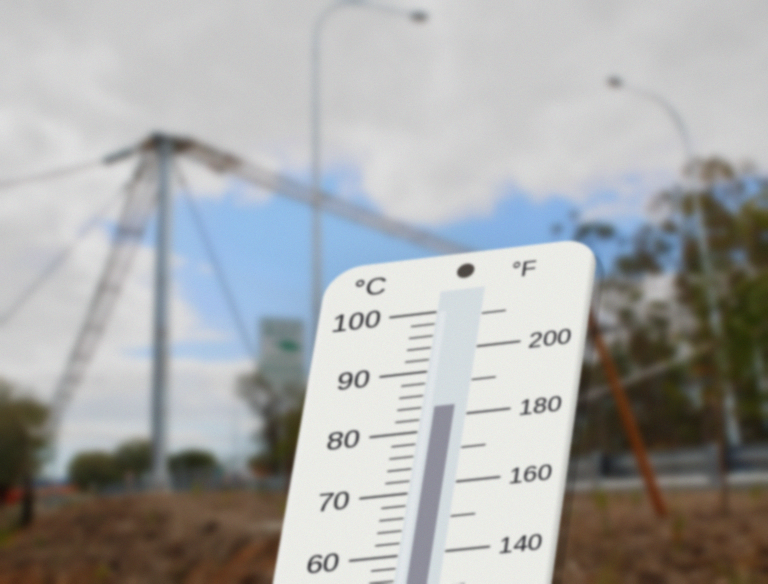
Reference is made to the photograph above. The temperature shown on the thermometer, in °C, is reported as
84 °C
